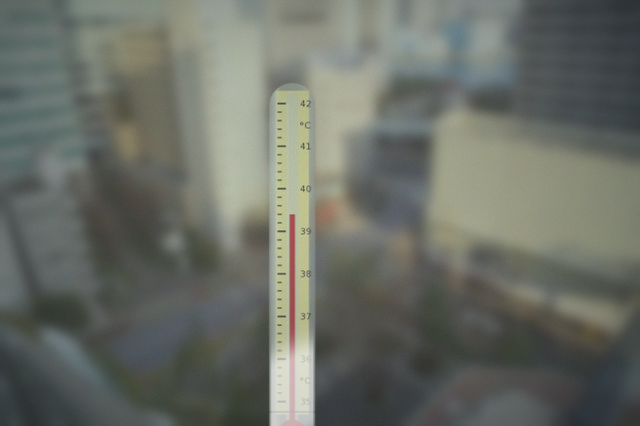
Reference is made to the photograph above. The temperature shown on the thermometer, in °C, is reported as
39.4 °C
